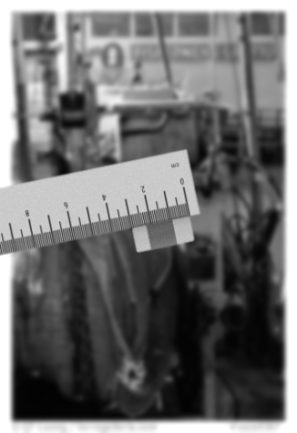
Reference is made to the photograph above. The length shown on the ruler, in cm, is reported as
3 cm
